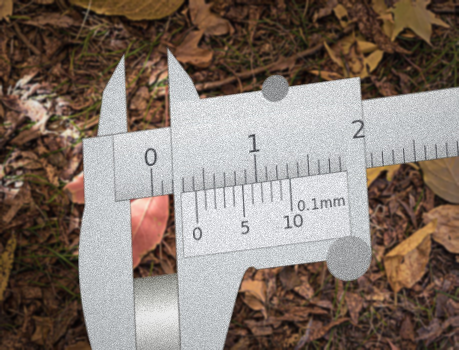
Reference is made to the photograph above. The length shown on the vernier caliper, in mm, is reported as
4.2 mm
